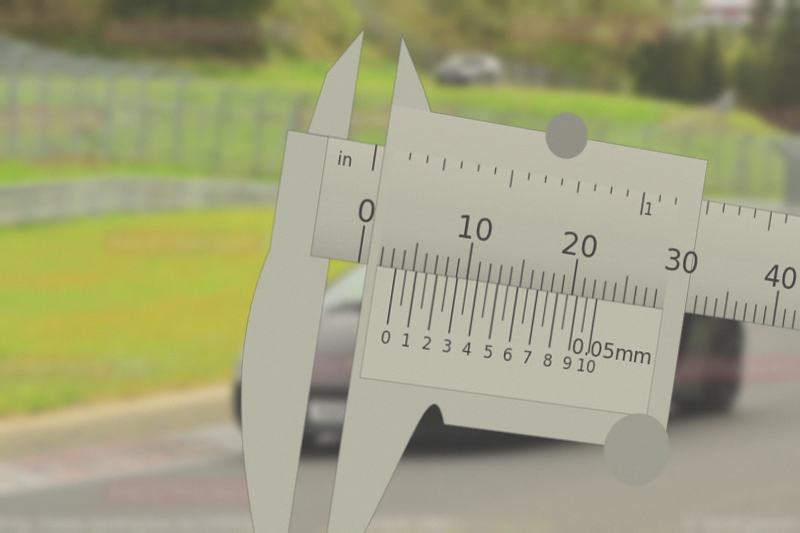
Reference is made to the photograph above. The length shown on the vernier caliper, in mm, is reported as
3.4 mm
